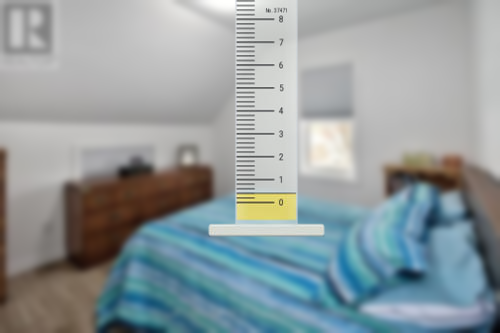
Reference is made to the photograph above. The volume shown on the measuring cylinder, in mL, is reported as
0.4 mL
